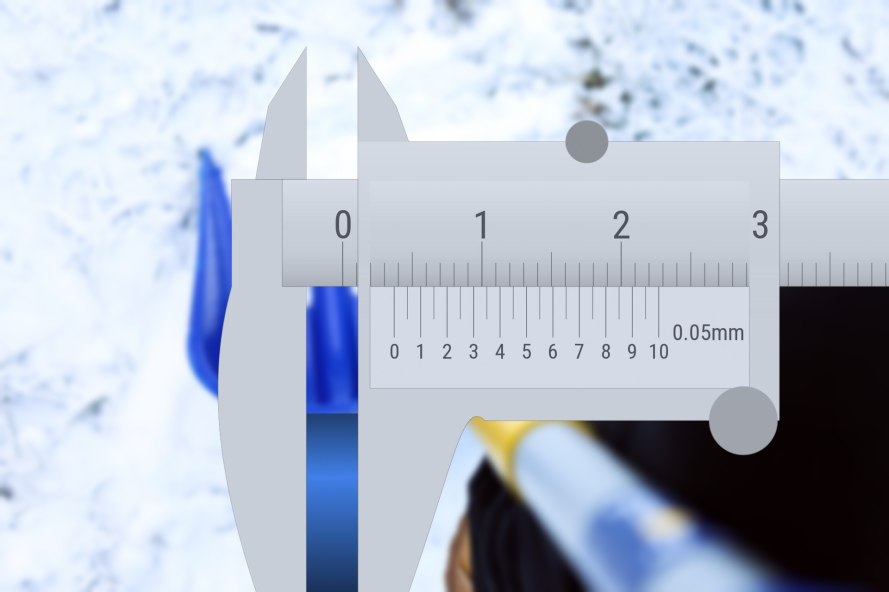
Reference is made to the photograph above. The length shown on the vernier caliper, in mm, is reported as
3.7 mm
